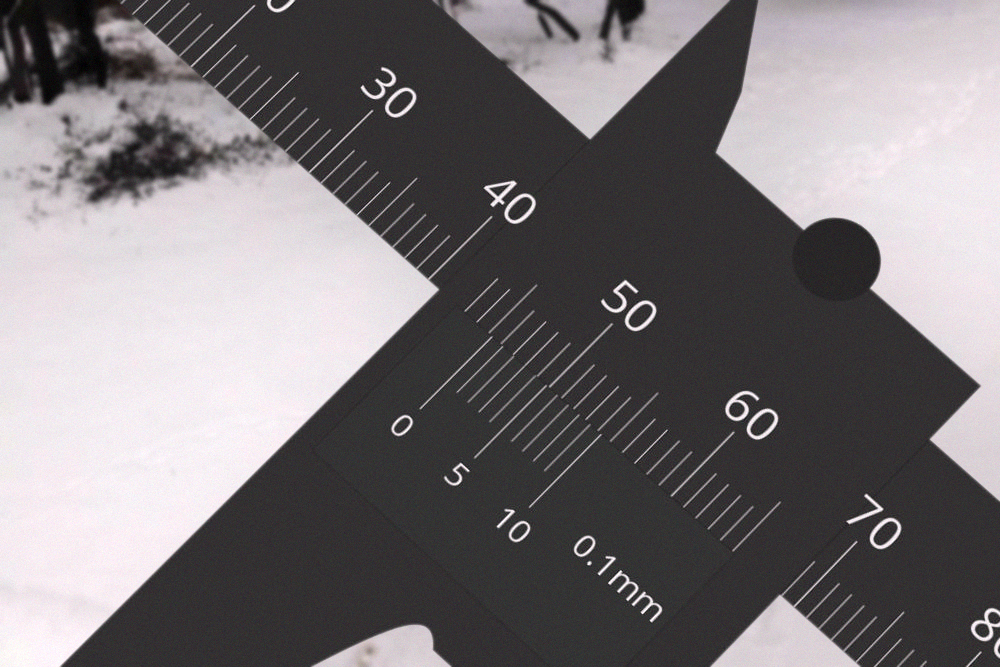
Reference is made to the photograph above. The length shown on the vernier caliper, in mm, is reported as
45.3 mm
